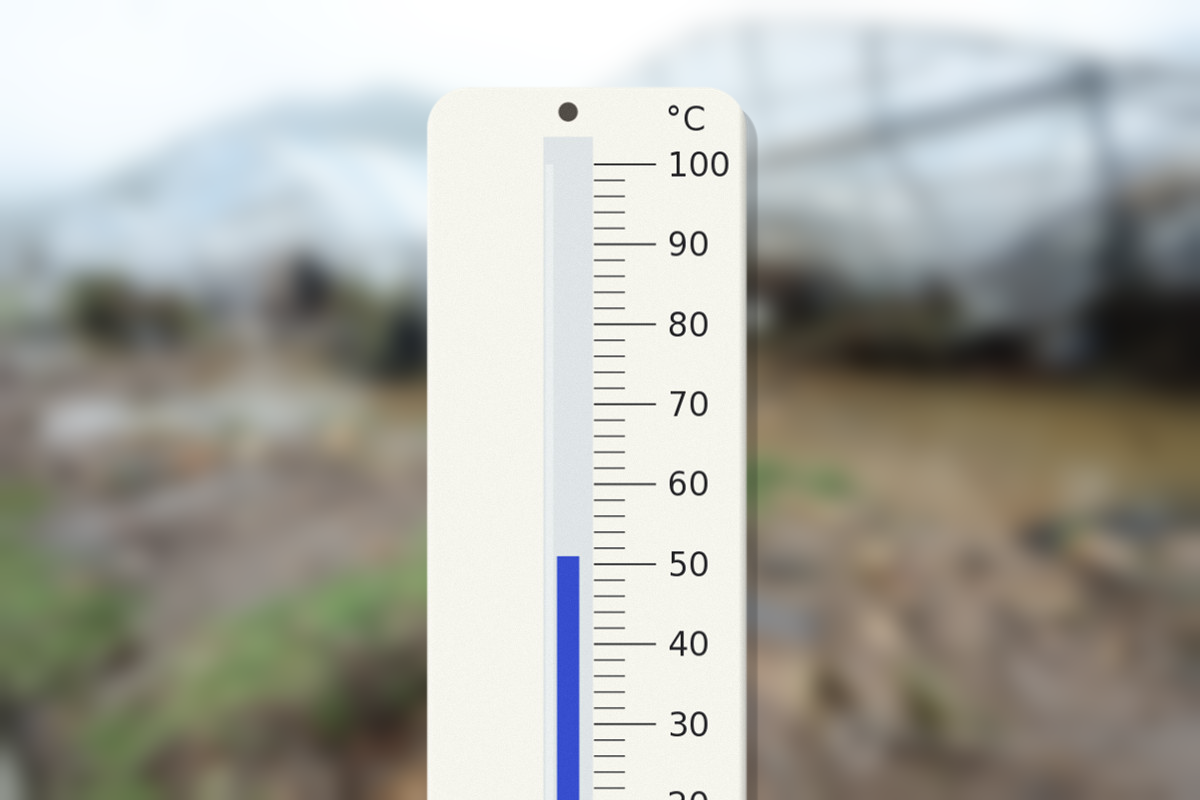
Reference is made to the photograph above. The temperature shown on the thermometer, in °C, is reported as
51 °C
